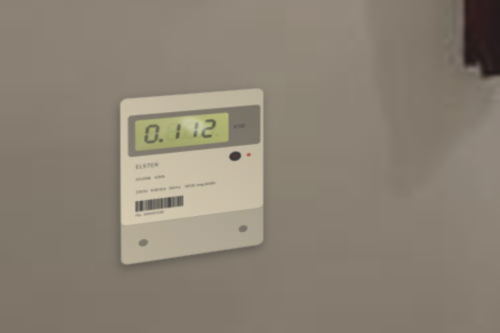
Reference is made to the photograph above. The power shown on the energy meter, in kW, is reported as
0.112 kW
